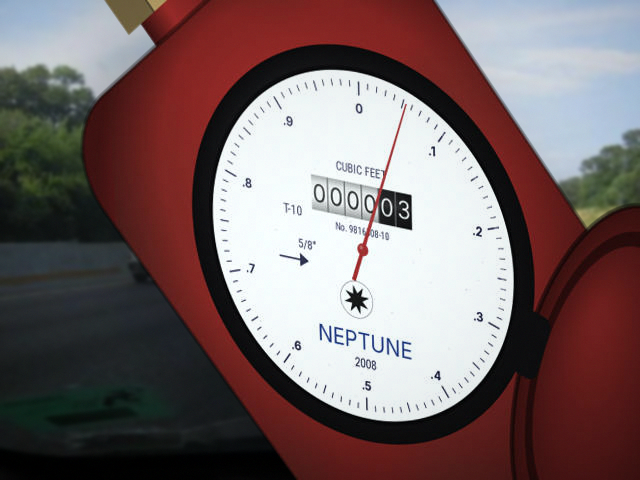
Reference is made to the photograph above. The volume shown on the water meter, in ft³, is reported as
3.05 ft³
